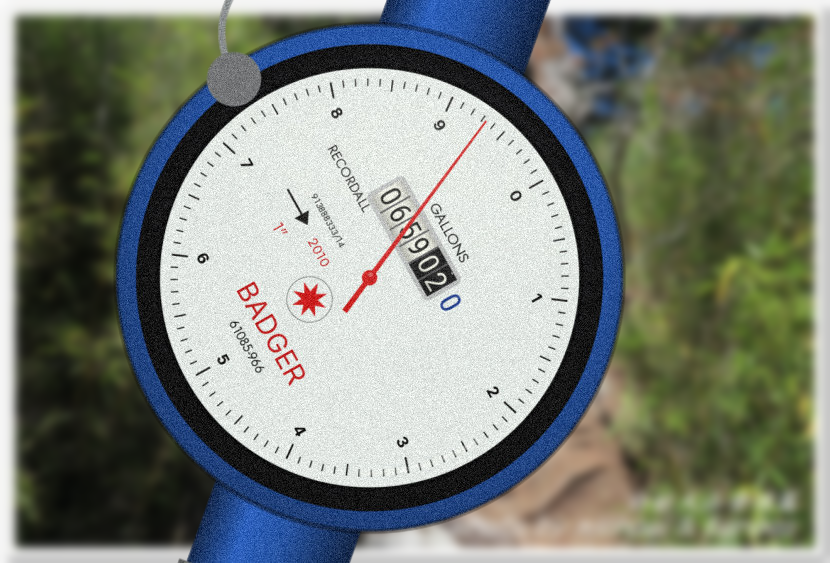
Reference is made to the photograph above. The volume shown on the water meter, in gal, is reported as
659019.3 gal
